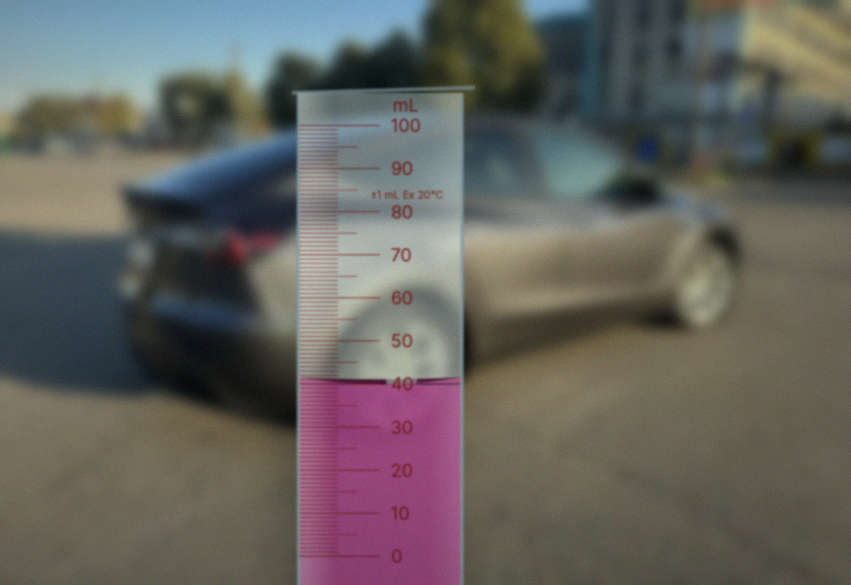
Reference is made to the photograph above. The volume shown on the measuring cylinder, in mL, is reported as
40 mL
